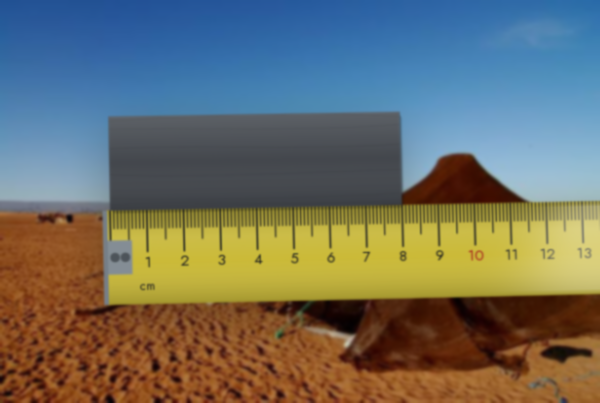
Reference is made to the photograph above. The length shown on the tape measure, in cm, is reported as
8 cm
